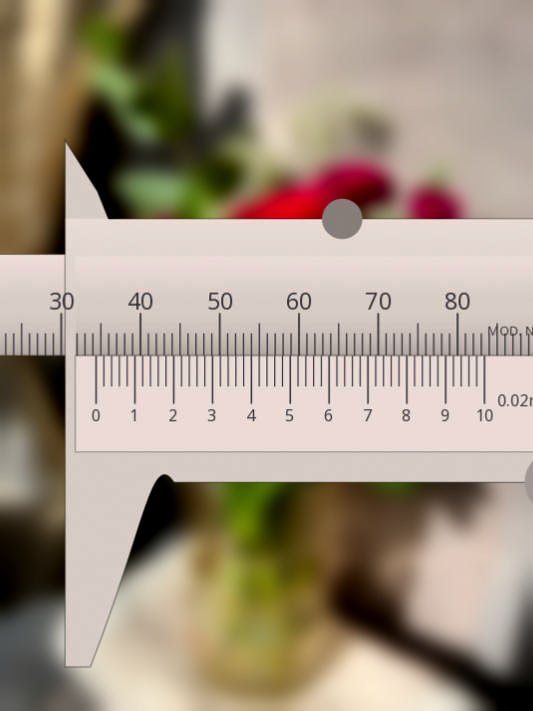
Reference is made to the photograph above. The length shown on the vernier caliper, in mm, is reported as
34.4 mm
